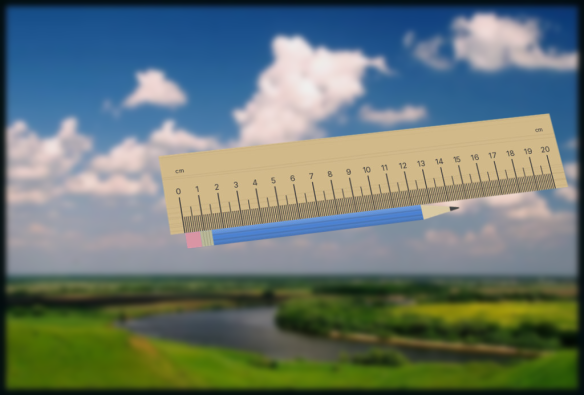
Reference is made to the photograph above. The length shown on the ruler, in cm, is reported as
14.5 cm
